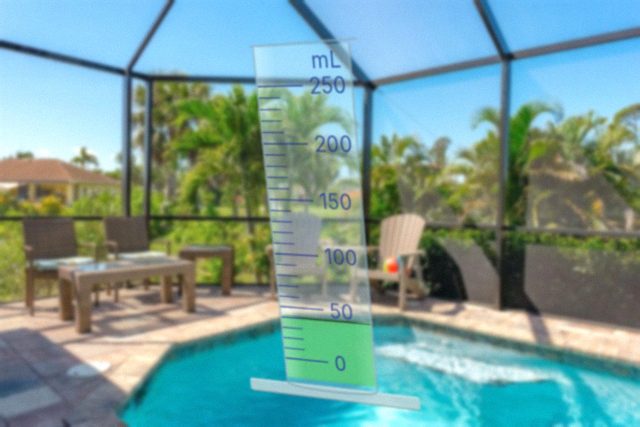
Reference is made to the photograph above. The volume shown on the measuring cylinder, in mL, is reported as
40 mL
